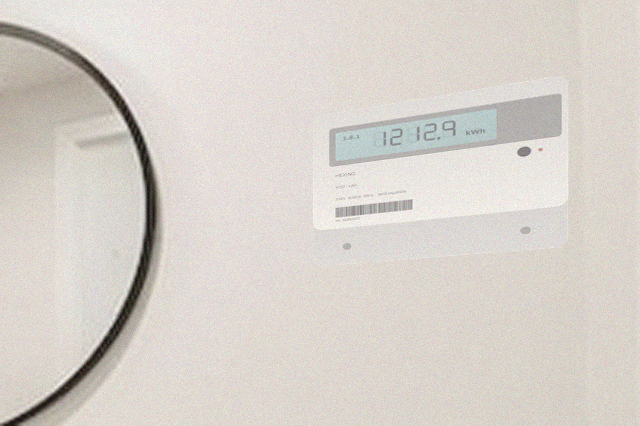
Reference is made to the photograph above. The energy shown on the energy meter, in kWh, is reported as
1212.9 kWh
